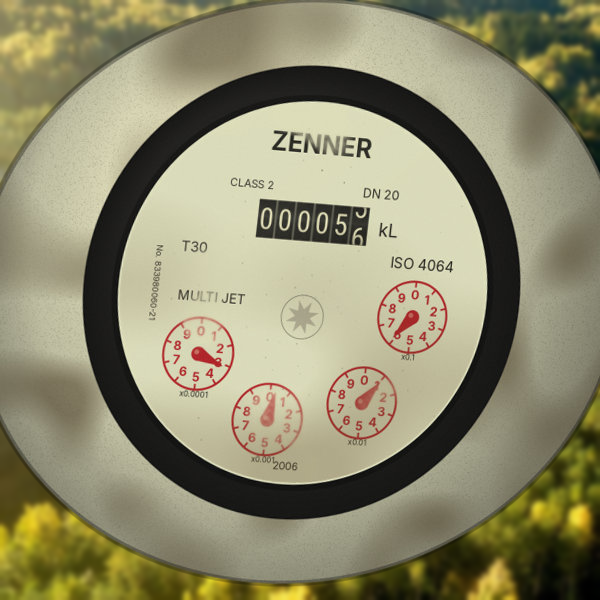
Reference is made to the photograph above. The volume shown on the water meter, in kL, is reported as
55.6103 kL
